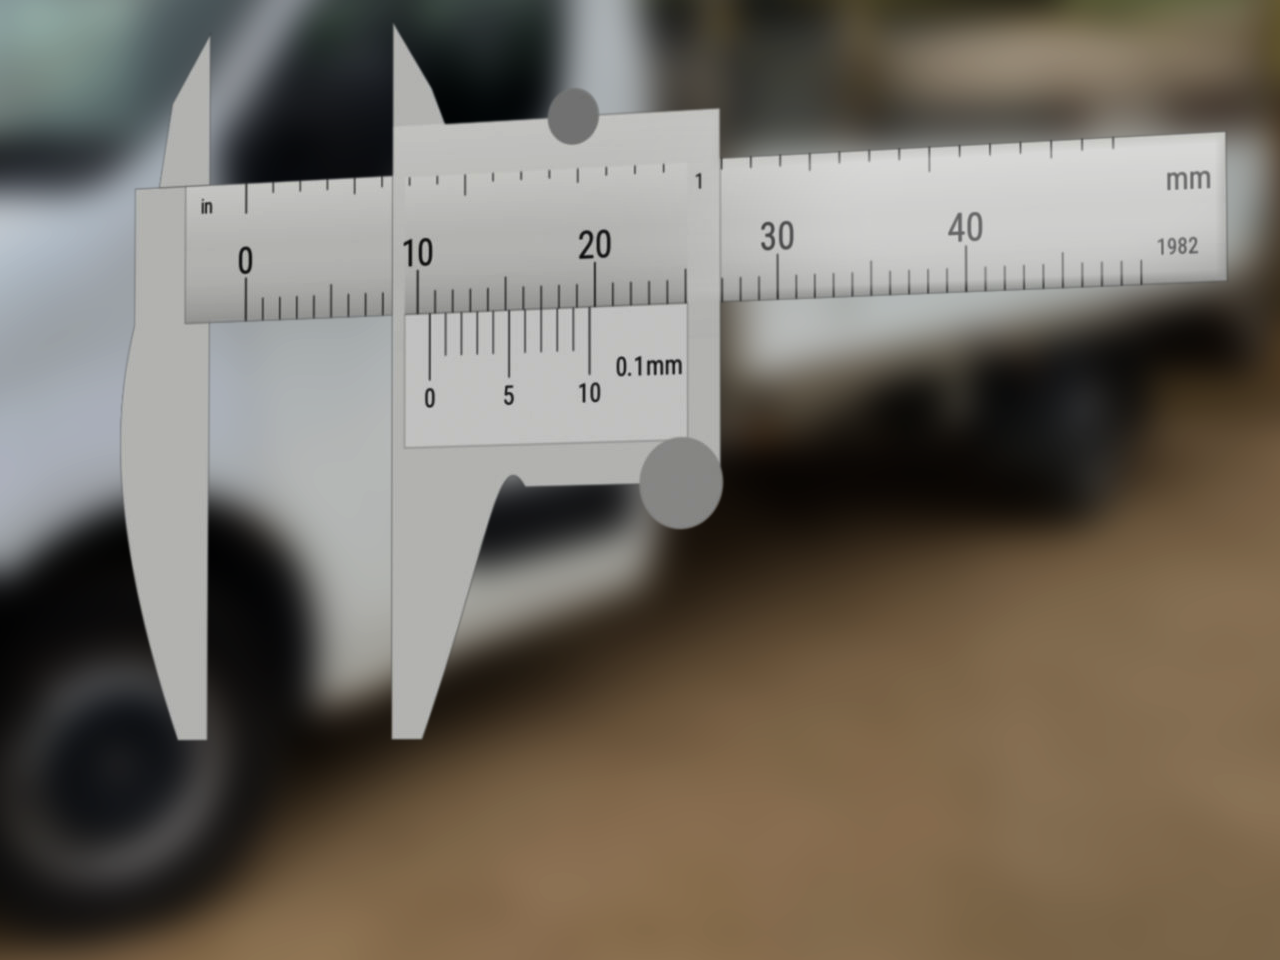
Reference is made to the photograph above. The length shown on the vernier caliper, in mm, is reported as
10.7 mm
